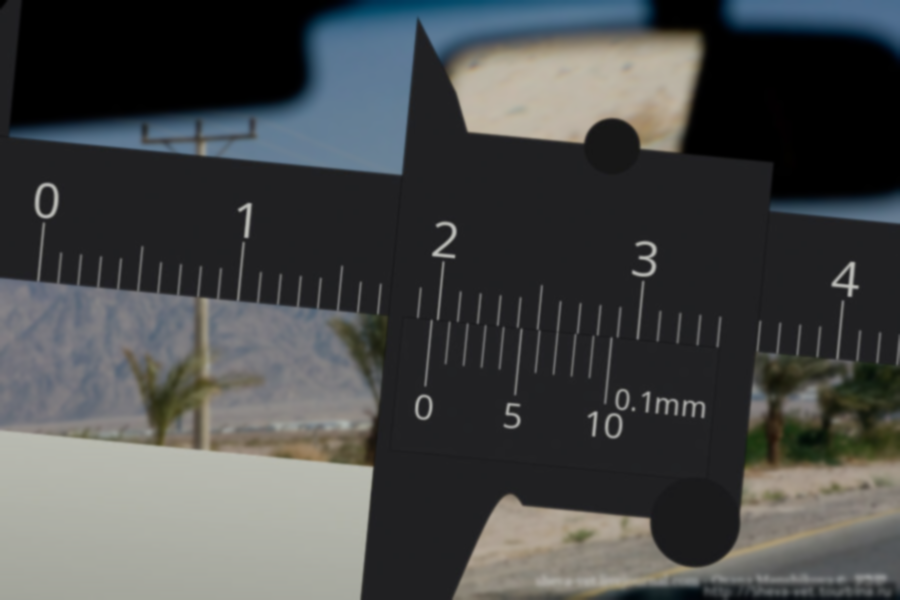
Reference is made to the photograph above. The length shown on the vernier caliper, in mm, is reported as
19.7 mm
